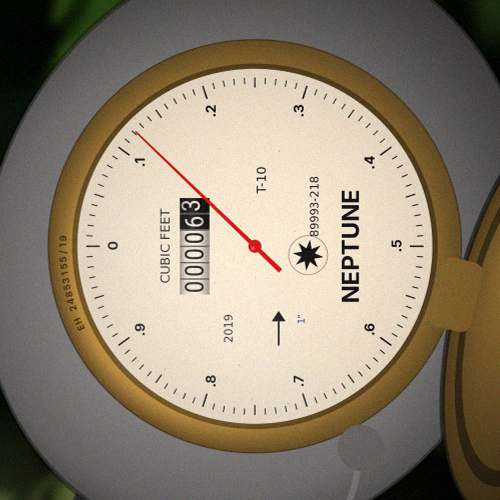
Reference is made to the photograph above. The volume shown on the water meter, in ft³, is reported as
63.12 ft³
